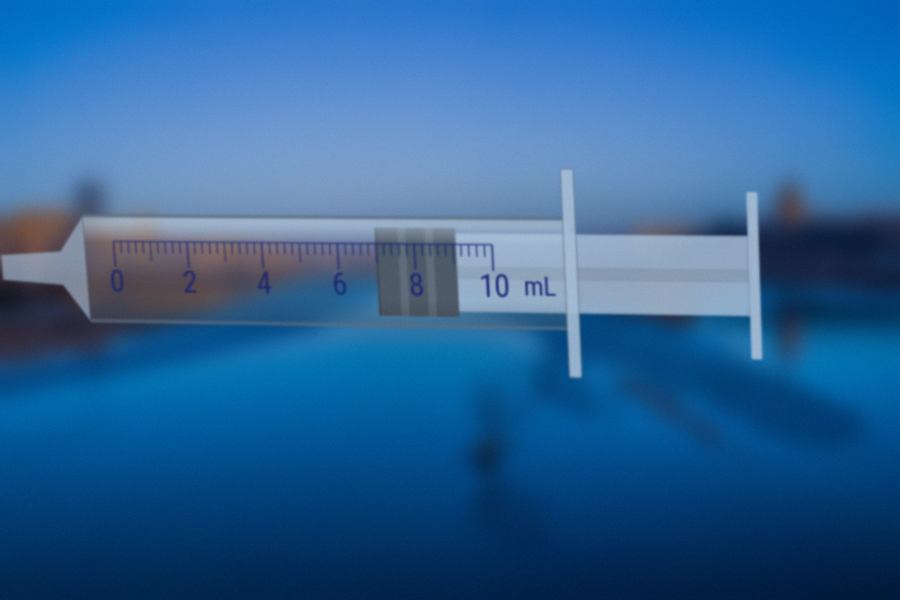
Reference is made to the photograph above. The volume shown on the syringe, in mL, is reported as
7 mL
